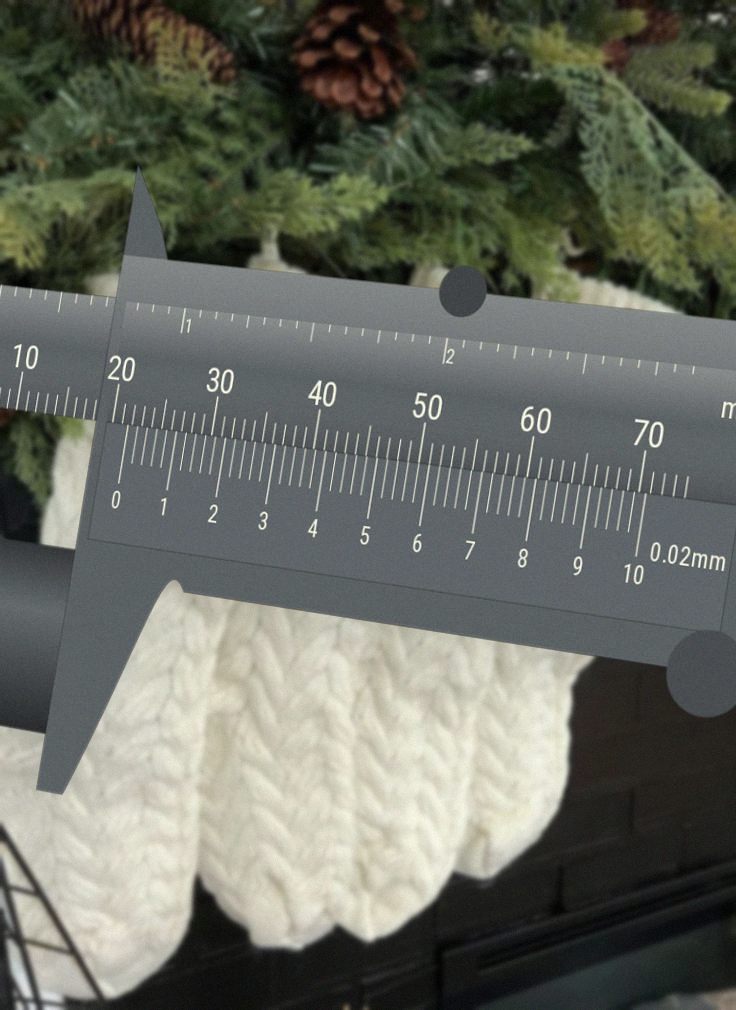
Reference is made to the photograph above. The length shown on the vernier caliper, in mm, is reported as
21.6 mm
